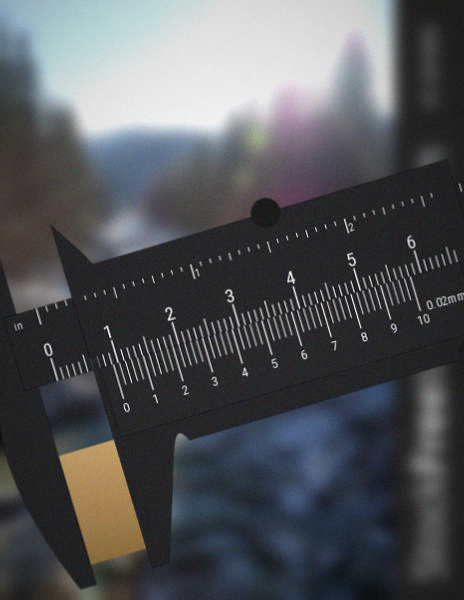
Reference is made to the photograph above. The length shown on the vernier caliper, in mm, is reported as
9.2 mm
